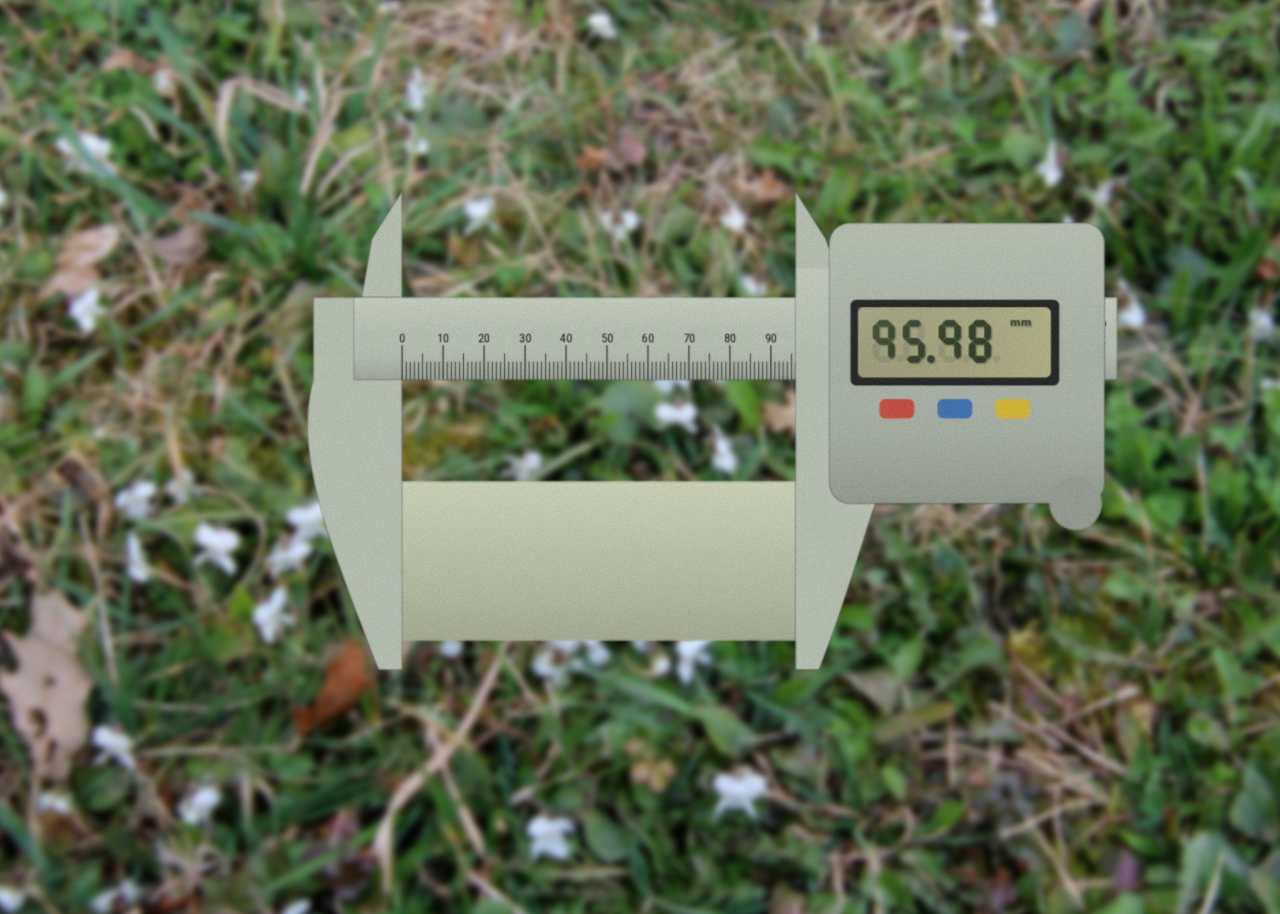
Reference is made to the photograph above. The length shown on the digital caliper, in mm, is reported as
95.98 mm
